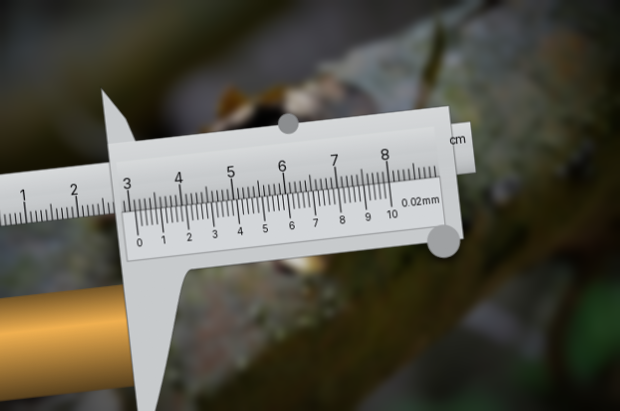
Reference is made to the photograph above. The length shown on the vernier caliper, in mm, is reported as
31.0 mm
